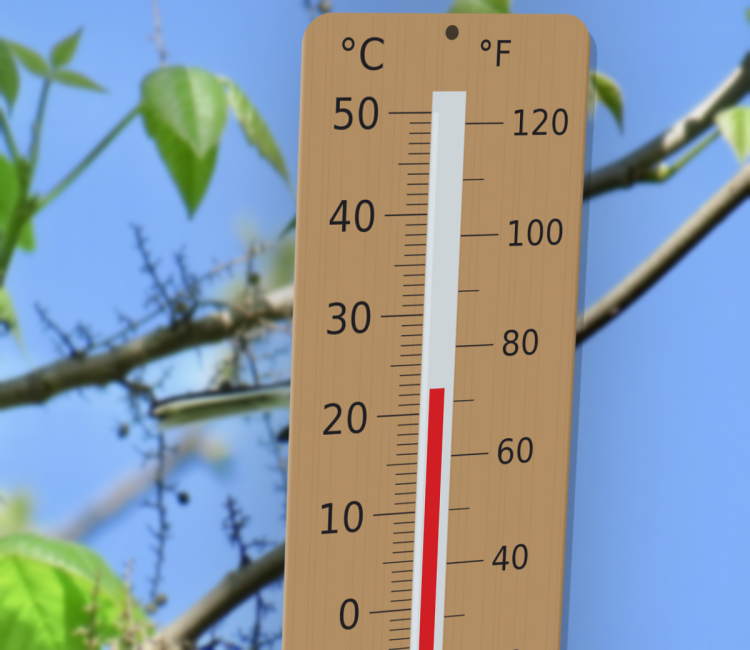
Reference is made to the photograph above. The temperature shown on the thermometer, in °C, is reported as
22.5 °C
